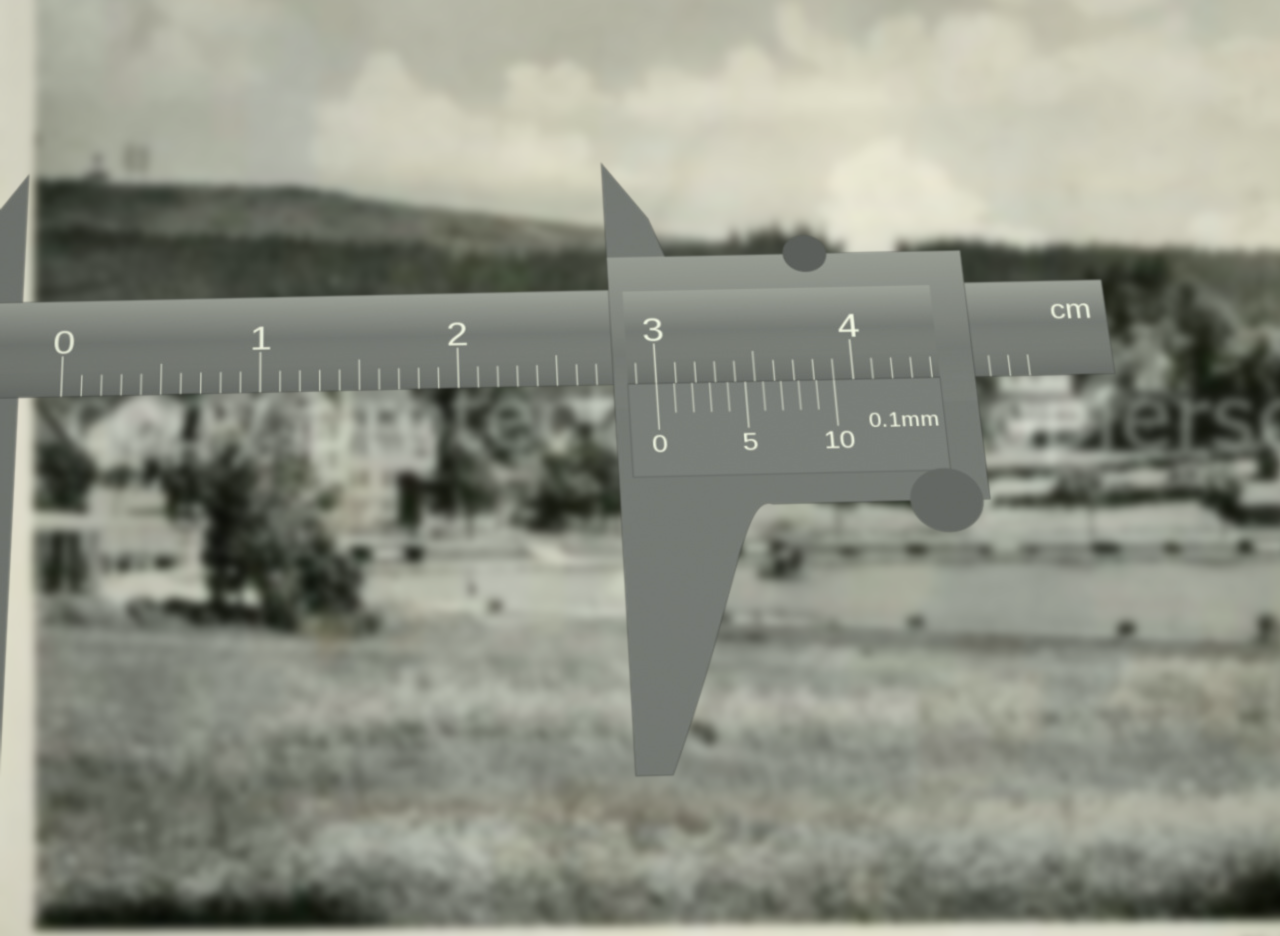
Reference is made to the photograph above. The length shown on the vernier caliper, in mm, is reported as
30.0 mm
